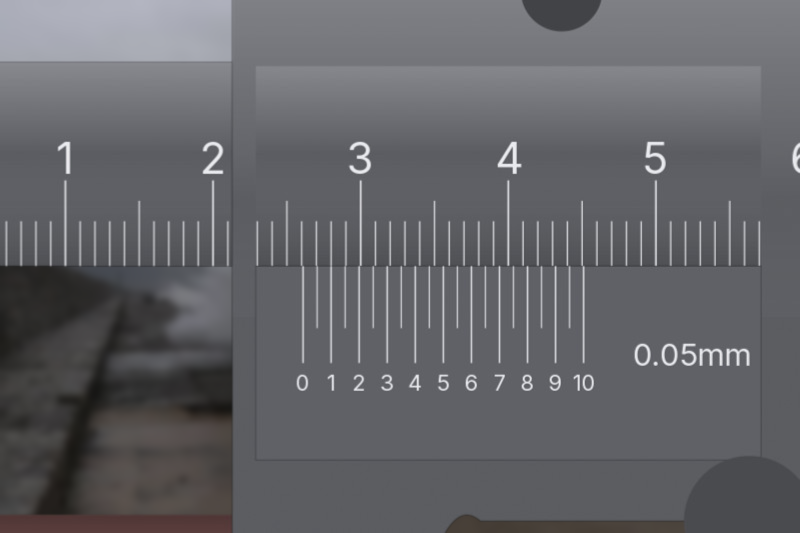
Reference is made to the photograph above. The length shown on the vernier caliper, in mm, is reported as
26.1 mm
